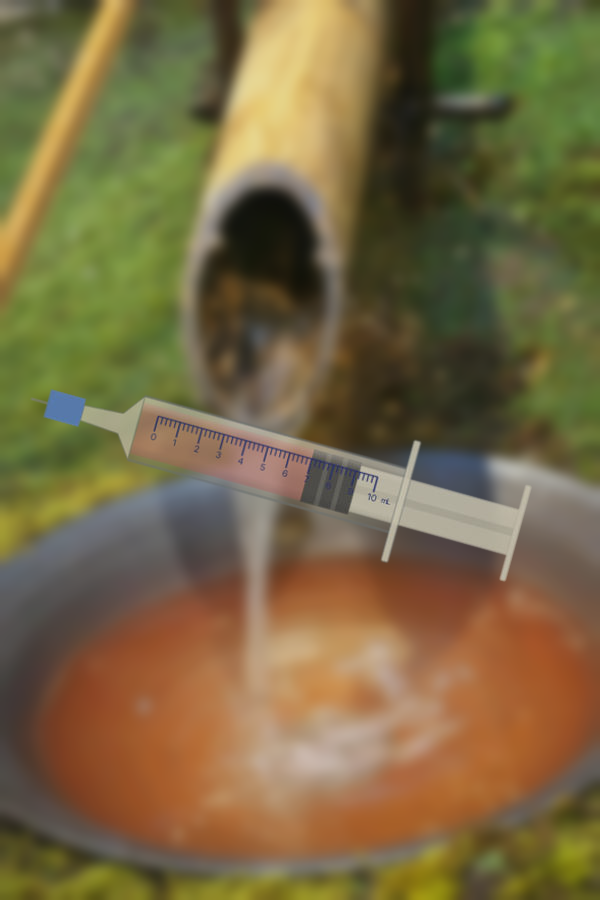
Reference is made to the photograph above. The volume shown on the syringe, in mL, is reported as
7 mL
